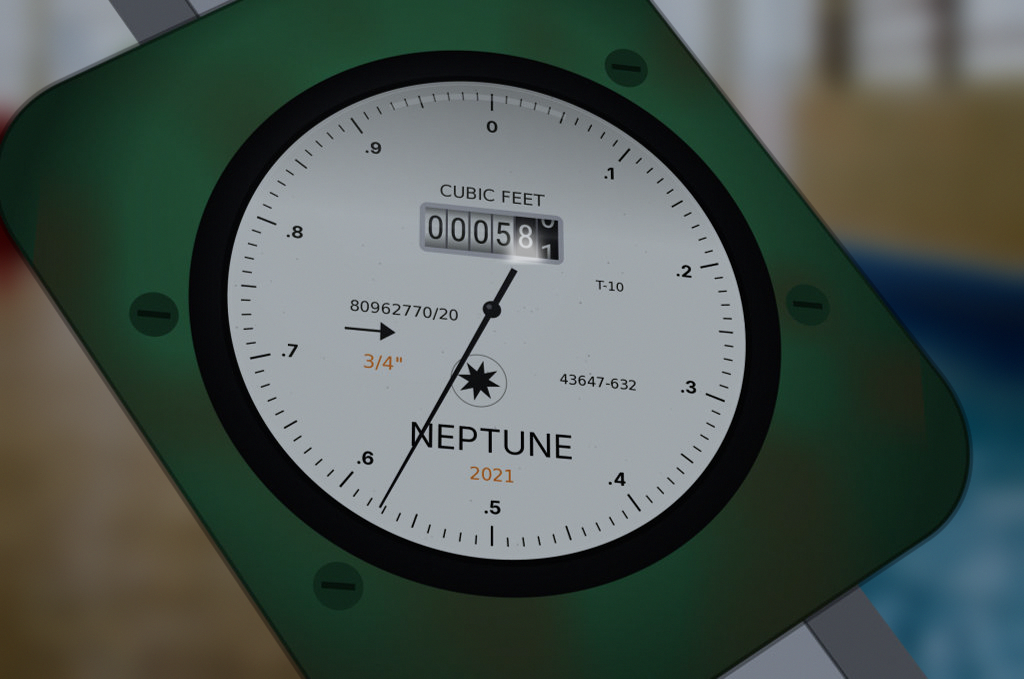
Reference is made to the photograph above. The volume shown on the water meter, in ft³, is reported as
580.57 ft³
